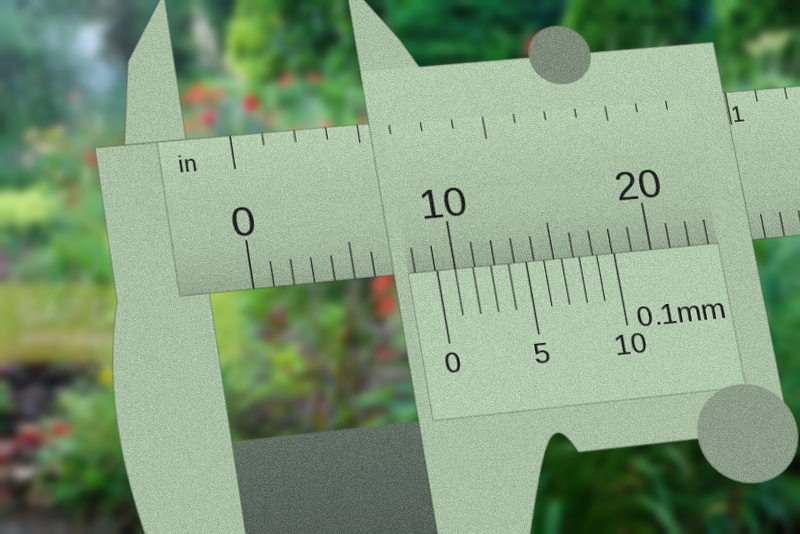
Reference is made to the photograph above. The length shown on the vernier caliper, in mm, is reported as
9.1 mm
